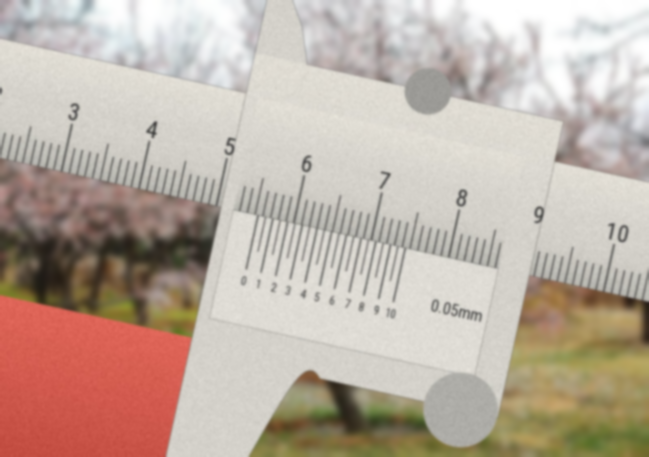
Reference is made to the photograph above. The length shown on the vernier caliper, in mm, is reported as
55.4 mm
